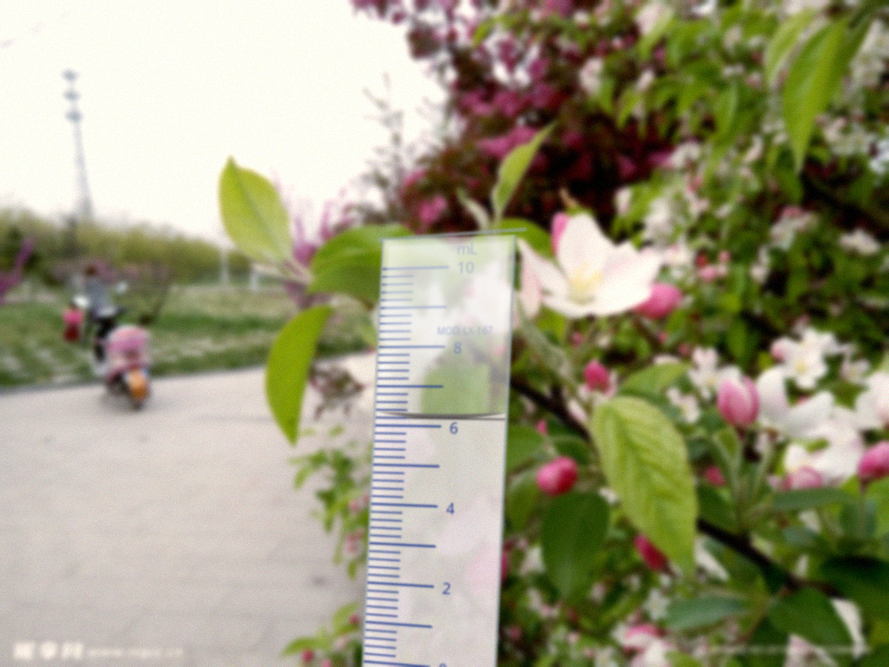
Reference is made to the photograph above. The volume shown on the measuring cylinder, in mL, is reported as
6.2 mL
